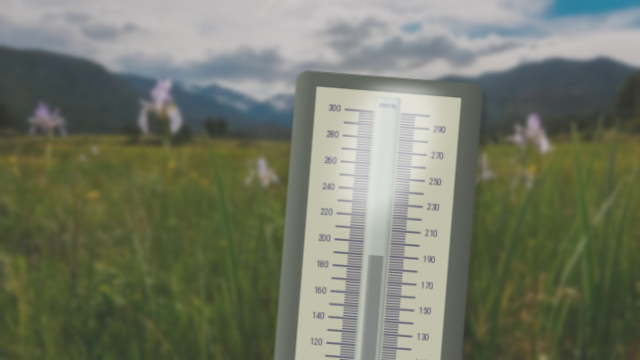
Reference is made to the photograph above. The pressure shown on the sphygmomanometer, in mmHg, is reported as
190 mmHg
